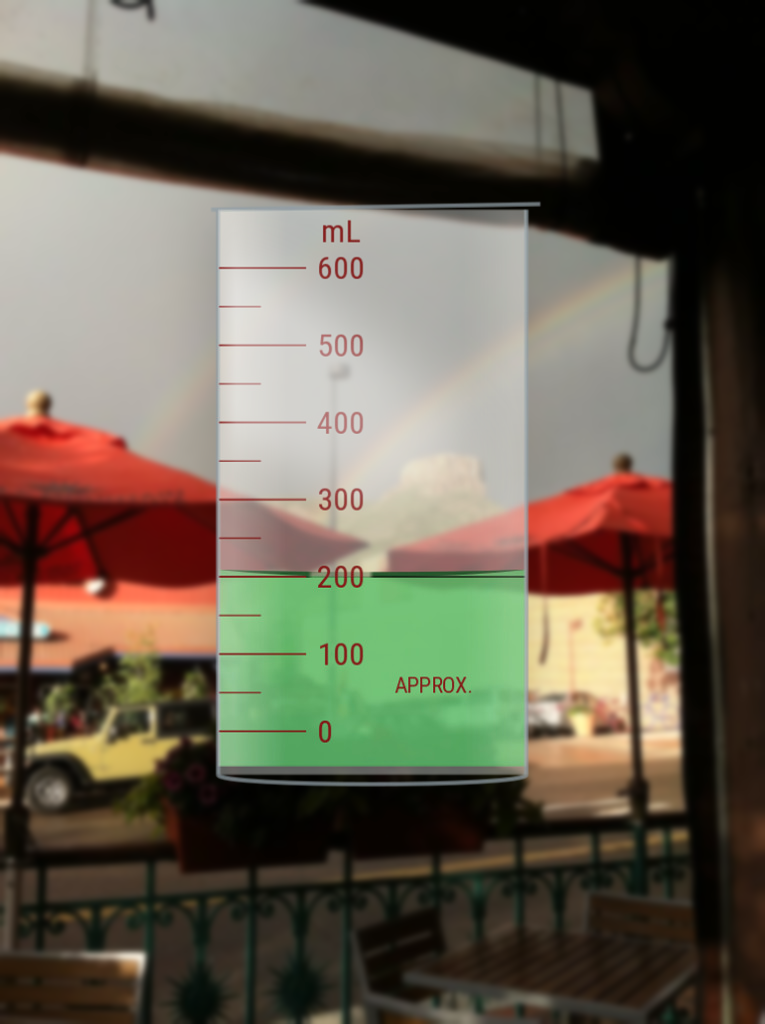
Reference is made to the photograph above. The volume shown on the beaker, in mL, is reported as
200 mL
